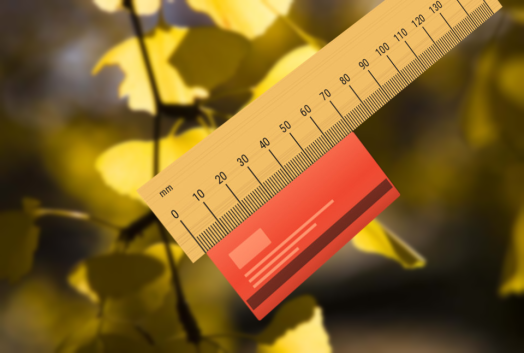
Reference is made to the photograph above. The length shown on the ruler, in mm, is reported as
70 mm
